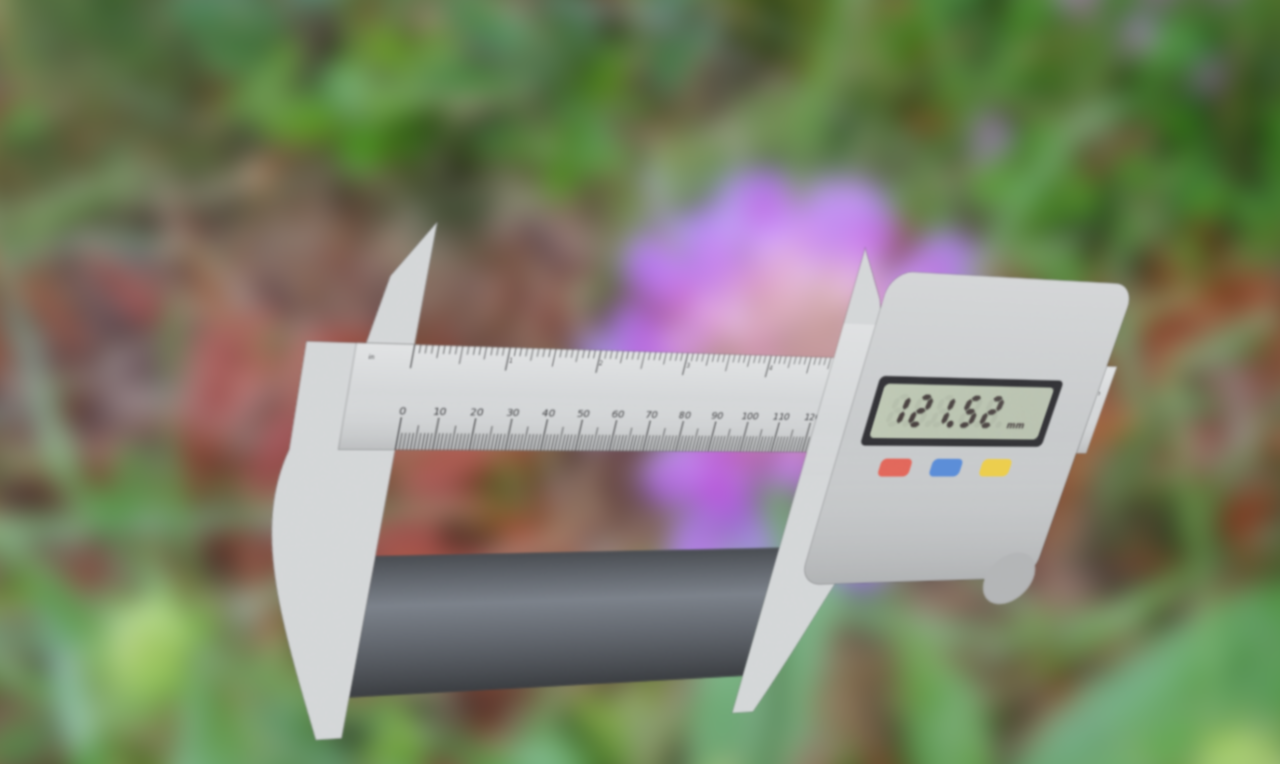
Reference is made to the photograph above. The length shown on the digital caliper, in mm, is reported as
121.52 mm
